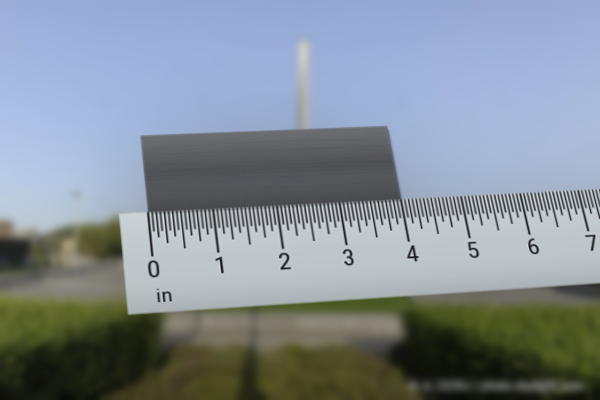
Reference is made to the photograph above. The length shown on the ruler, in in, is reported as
4 in
